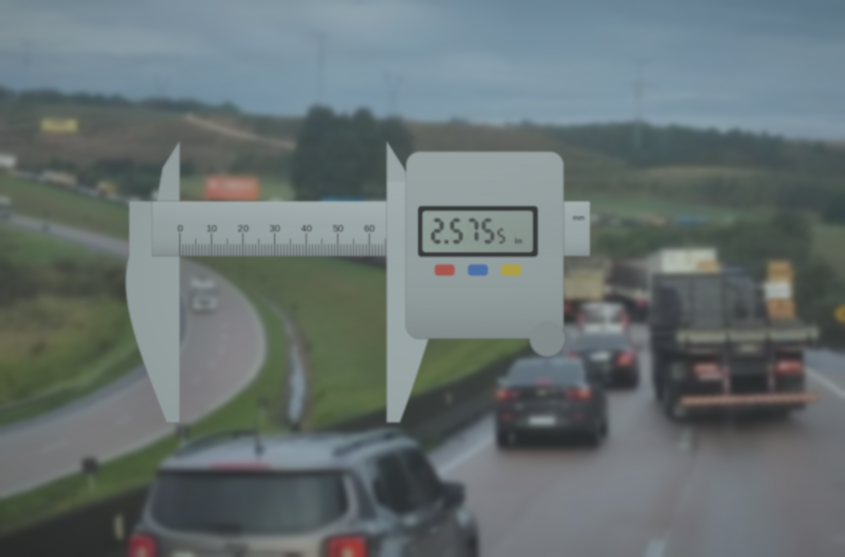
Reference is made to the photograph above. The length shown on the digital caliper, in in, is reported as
2.5755 in
